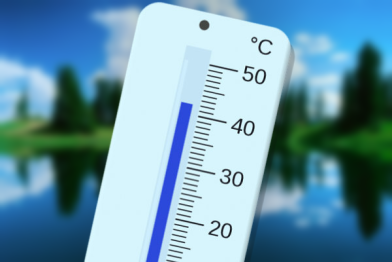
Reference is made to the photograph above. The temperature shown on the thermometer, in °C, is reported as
42 °C
